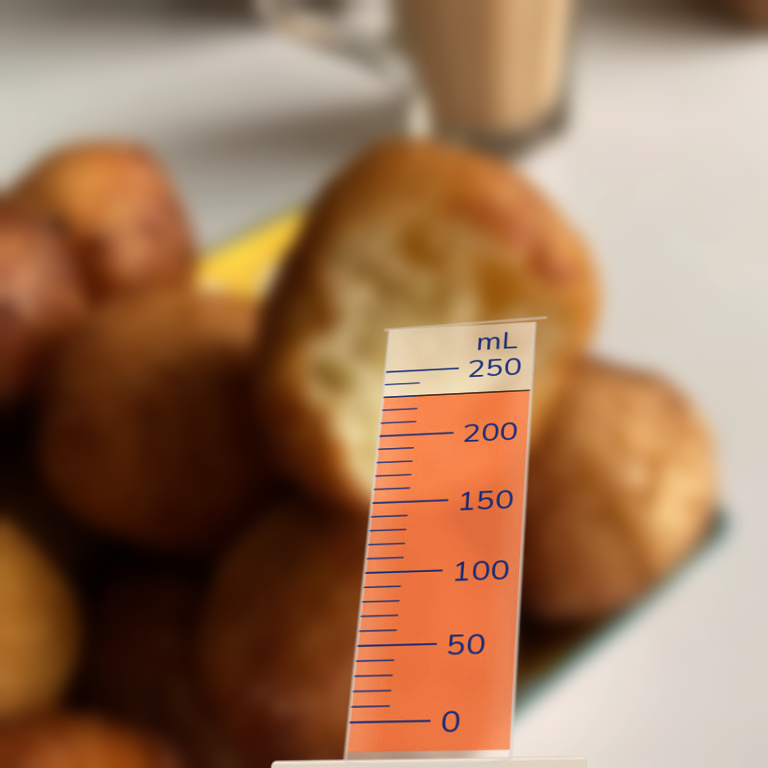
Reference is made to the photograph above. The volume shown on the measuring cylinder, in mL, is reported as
230 mL
